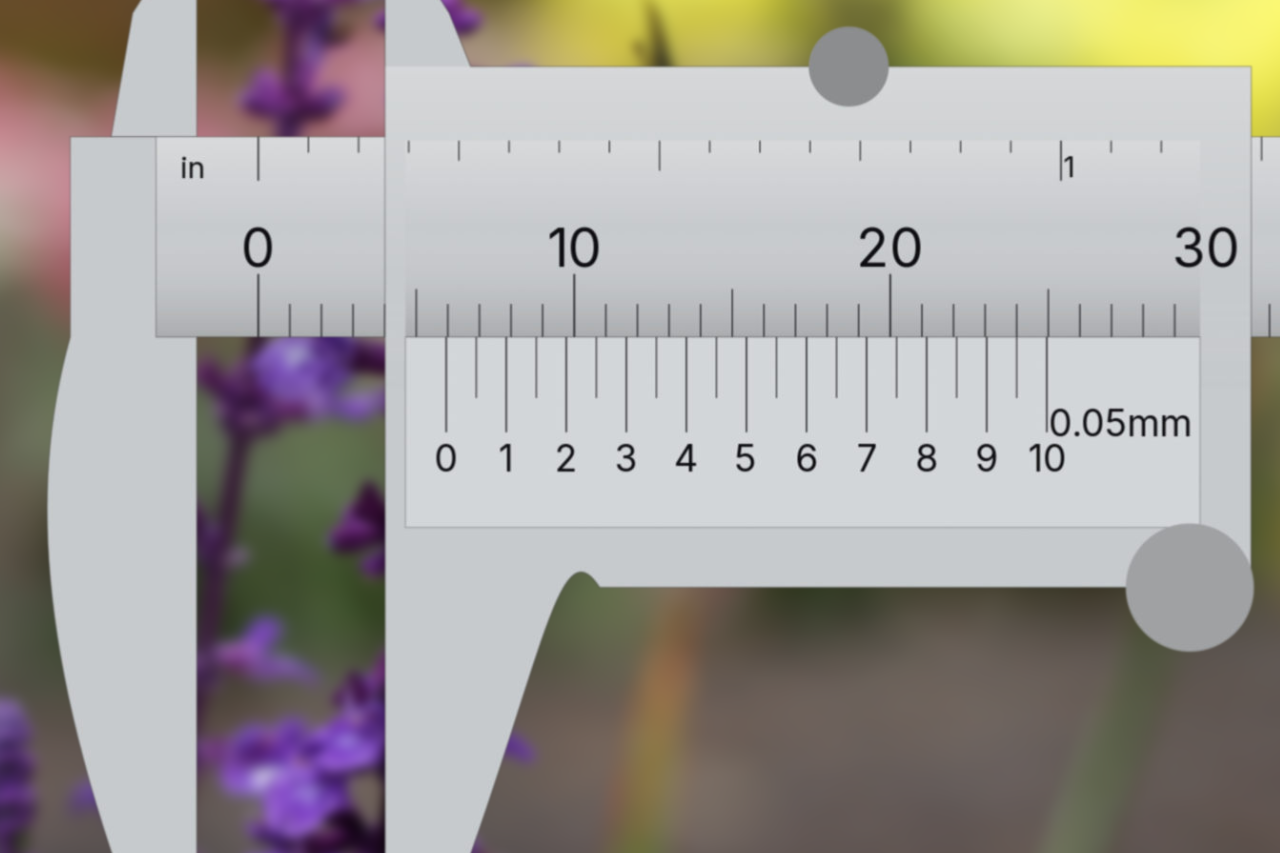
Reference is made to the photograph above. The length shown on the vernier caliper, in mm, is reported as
5.95 mm
